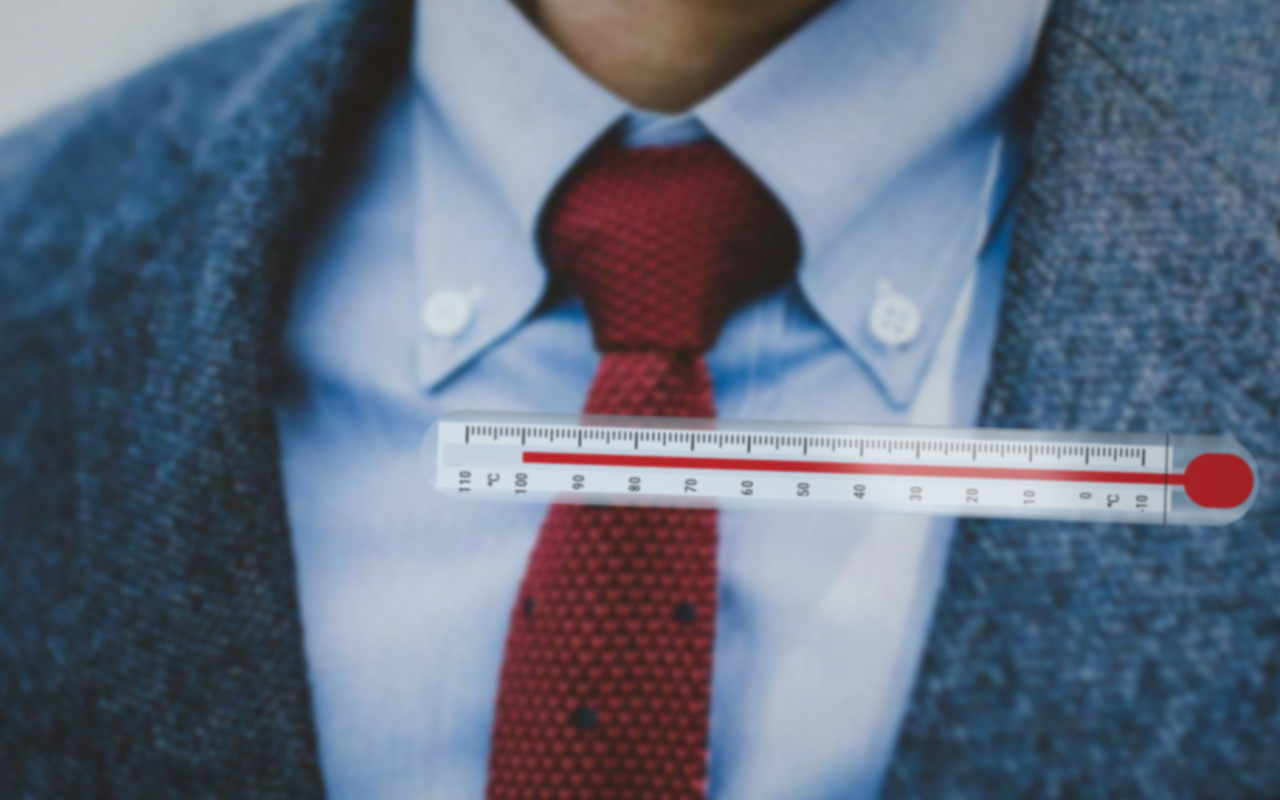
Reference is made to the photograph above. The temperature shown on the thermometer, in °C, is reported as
100 °C
